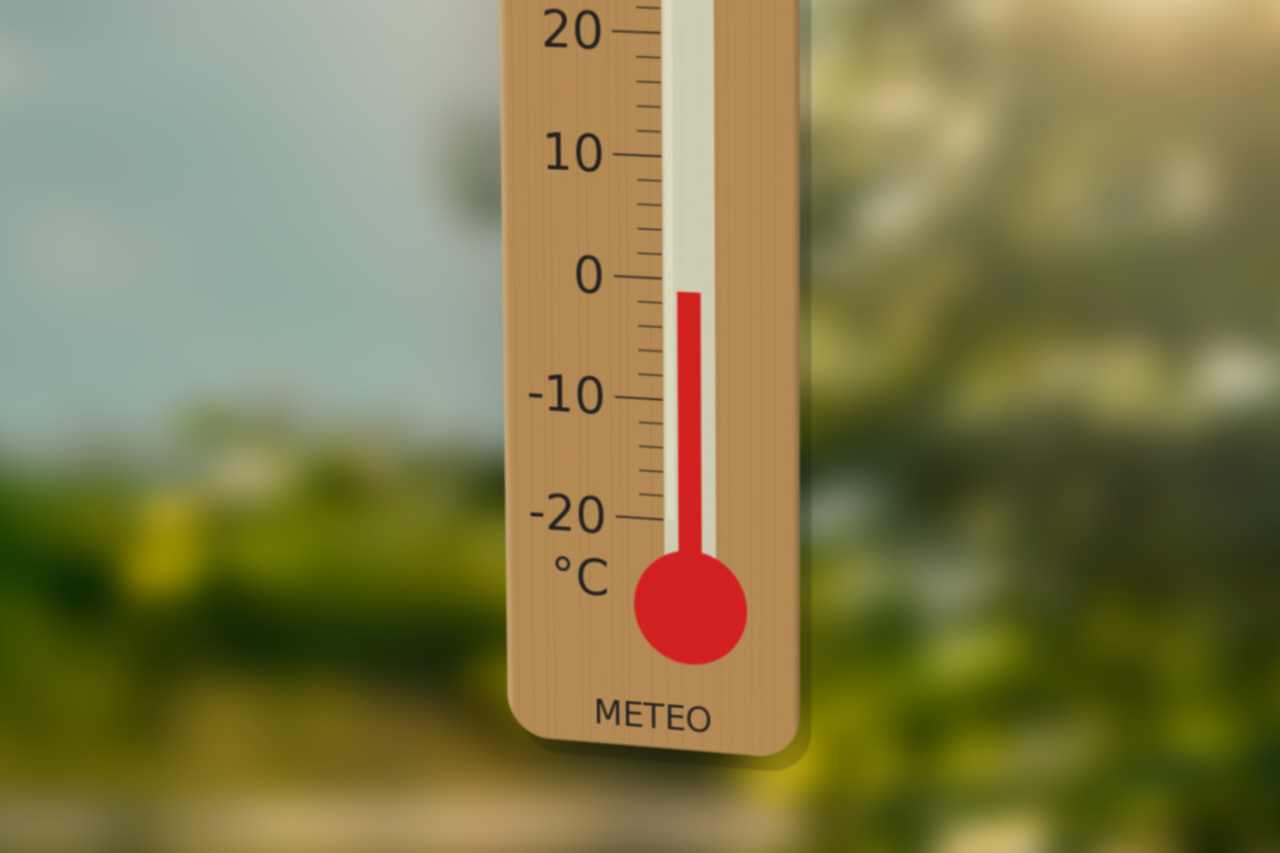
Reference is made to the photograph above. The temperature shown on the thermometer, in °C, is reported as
-1 °C
